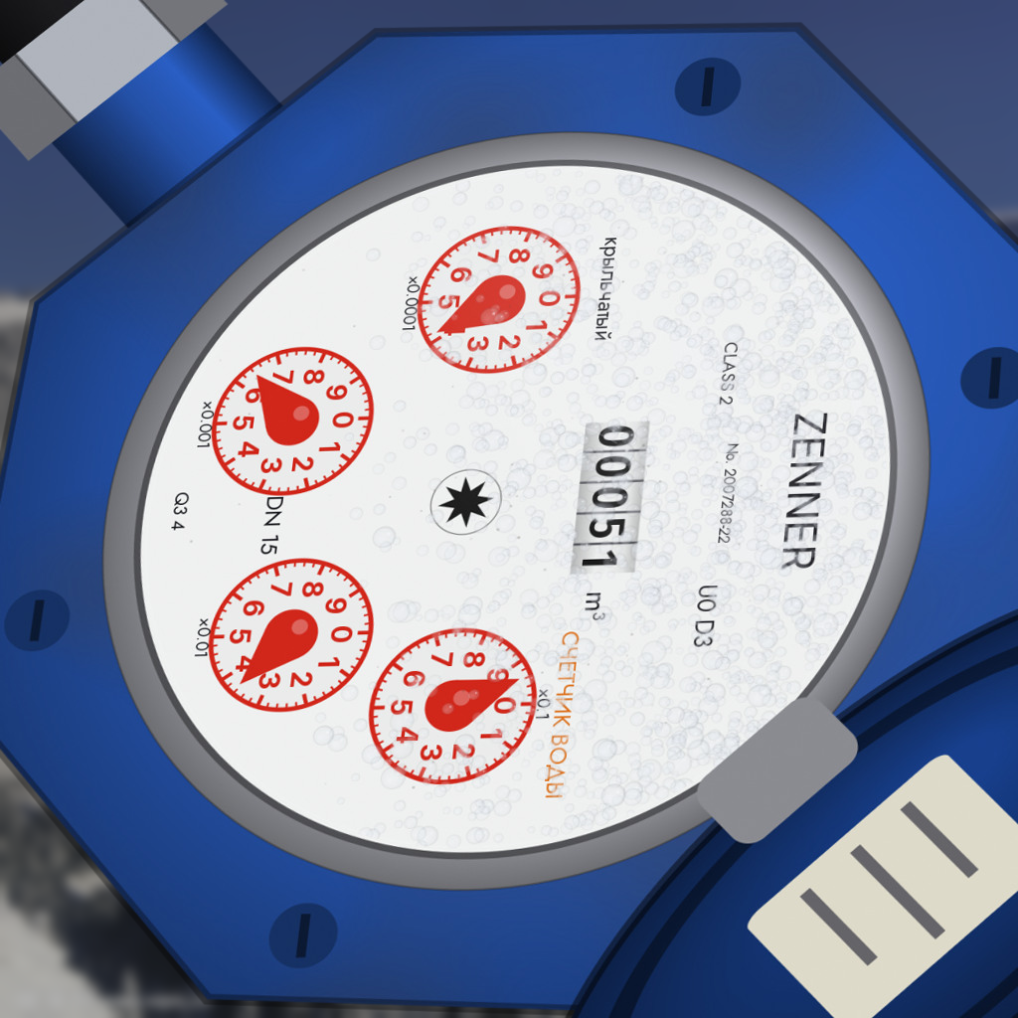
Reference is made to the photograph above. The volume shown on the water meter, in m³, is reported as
50.9364 m³
